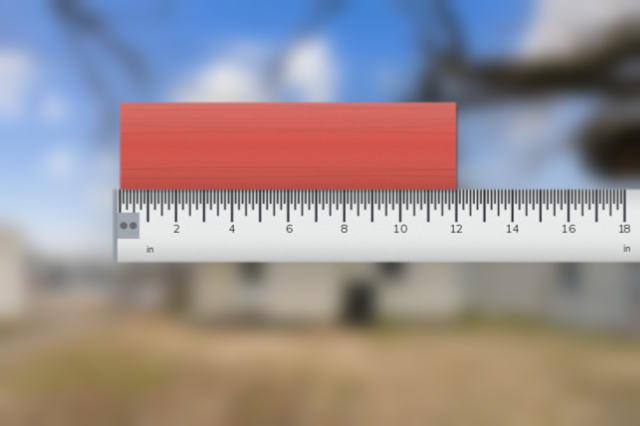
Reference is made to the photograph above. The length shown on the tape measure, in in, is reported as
12 in
